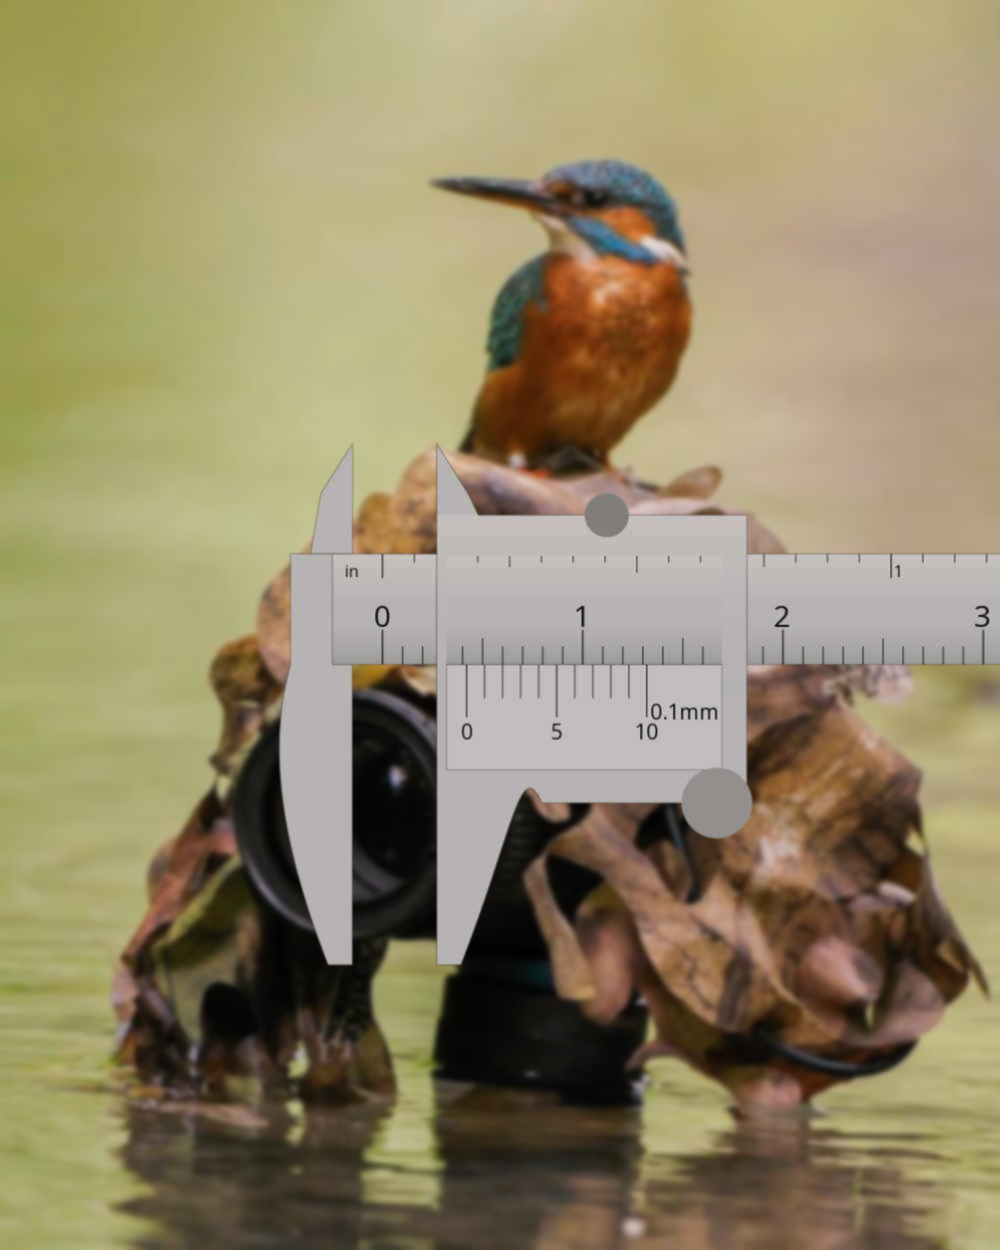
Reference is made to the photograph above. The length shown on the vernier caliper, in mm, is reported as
4.2 mm
